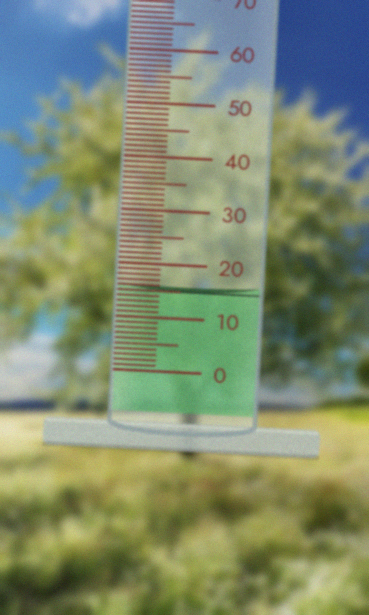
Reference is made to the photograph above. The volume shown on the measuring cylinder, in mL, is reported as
15 mL
